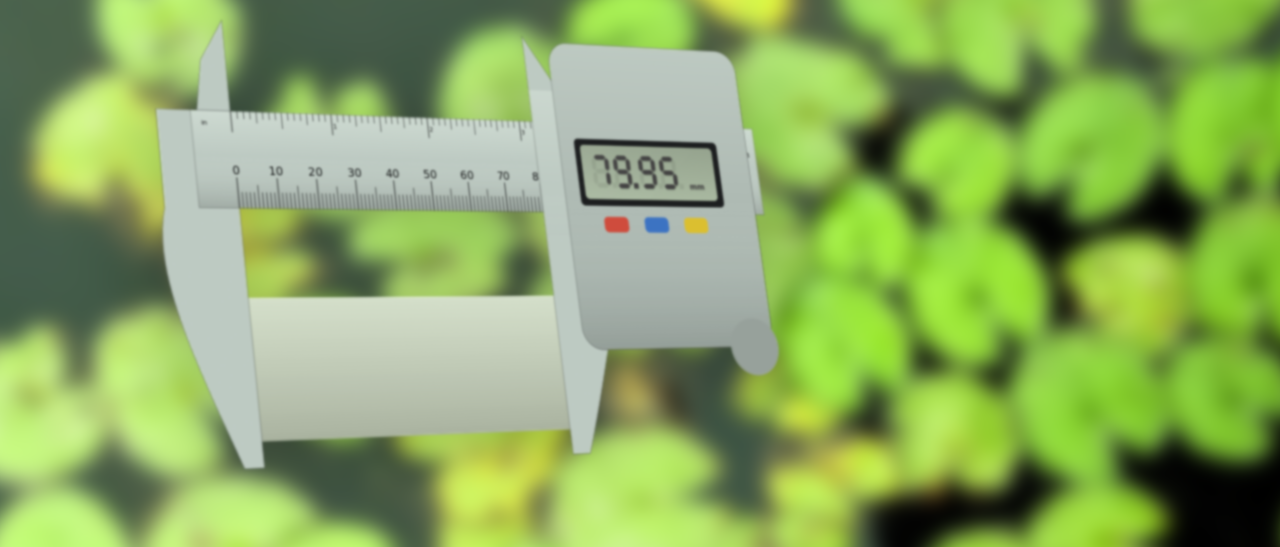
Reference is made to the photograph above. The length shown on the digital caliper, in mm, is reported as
79.95 mm
